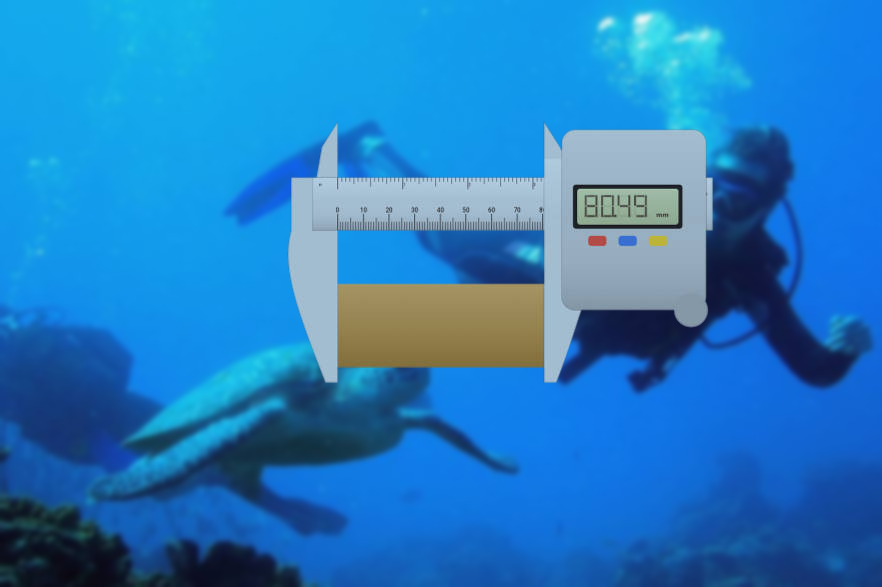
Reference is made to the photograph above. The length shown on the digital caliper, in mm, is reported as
80.49 mm
